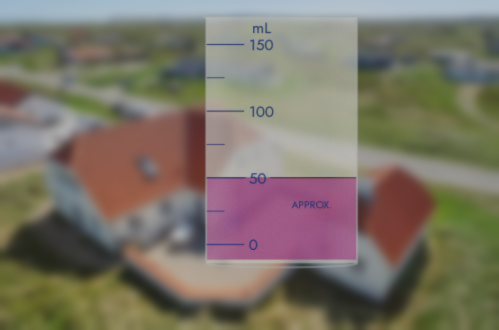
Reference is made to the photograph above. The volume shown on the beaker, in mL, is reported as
50 mL
